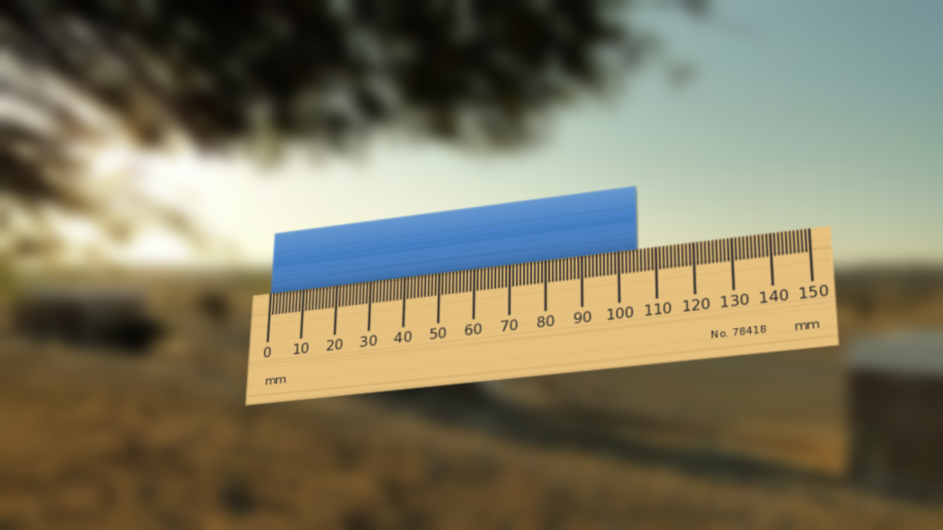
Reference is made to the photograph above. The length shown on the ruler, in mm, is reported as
105 mm
